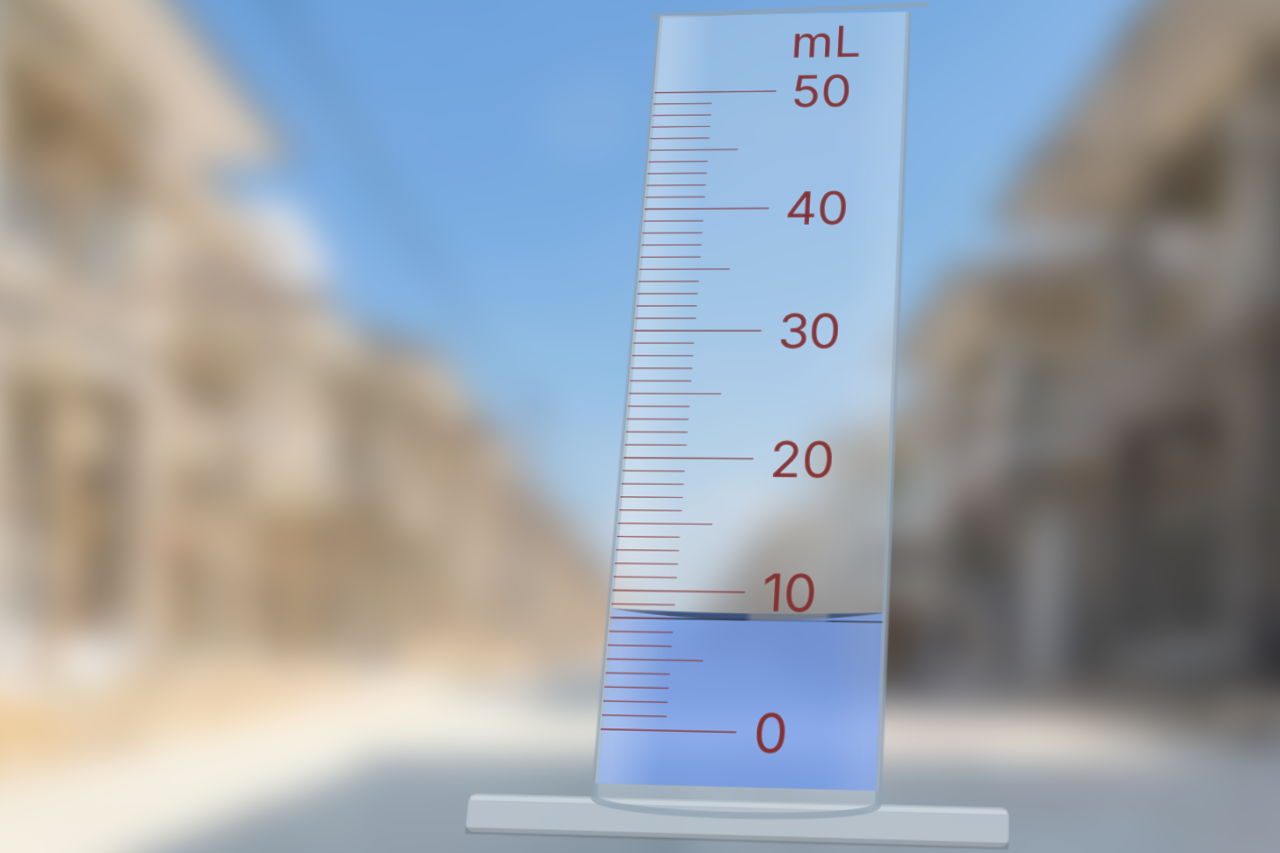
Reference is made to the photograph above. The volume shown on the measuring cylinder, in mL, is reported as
8 mL
